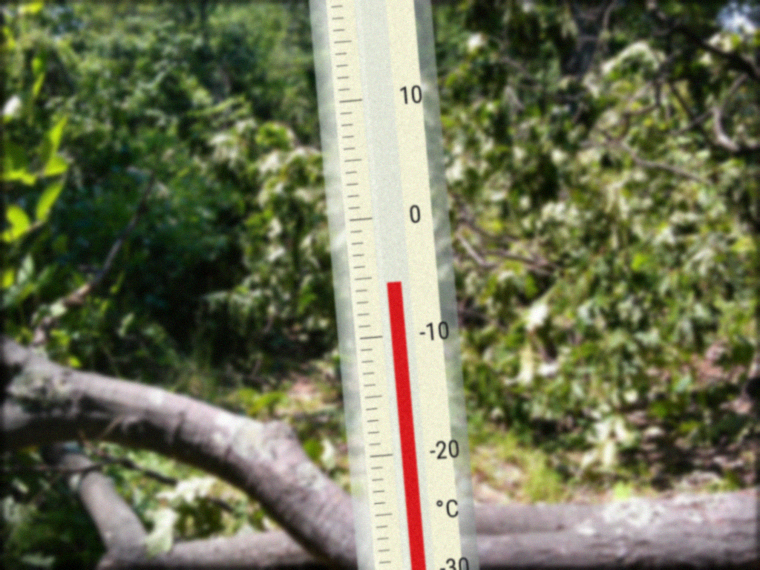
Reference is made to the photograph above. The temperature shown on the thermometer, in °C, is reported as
-5.5 °C
